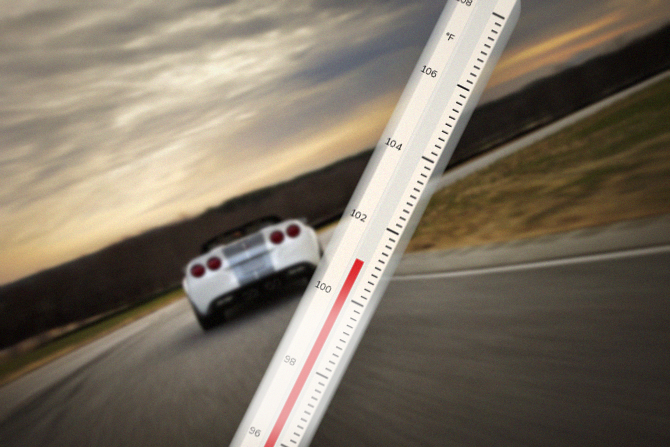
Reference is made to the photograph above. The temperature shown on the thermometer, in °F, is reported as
101 °F
